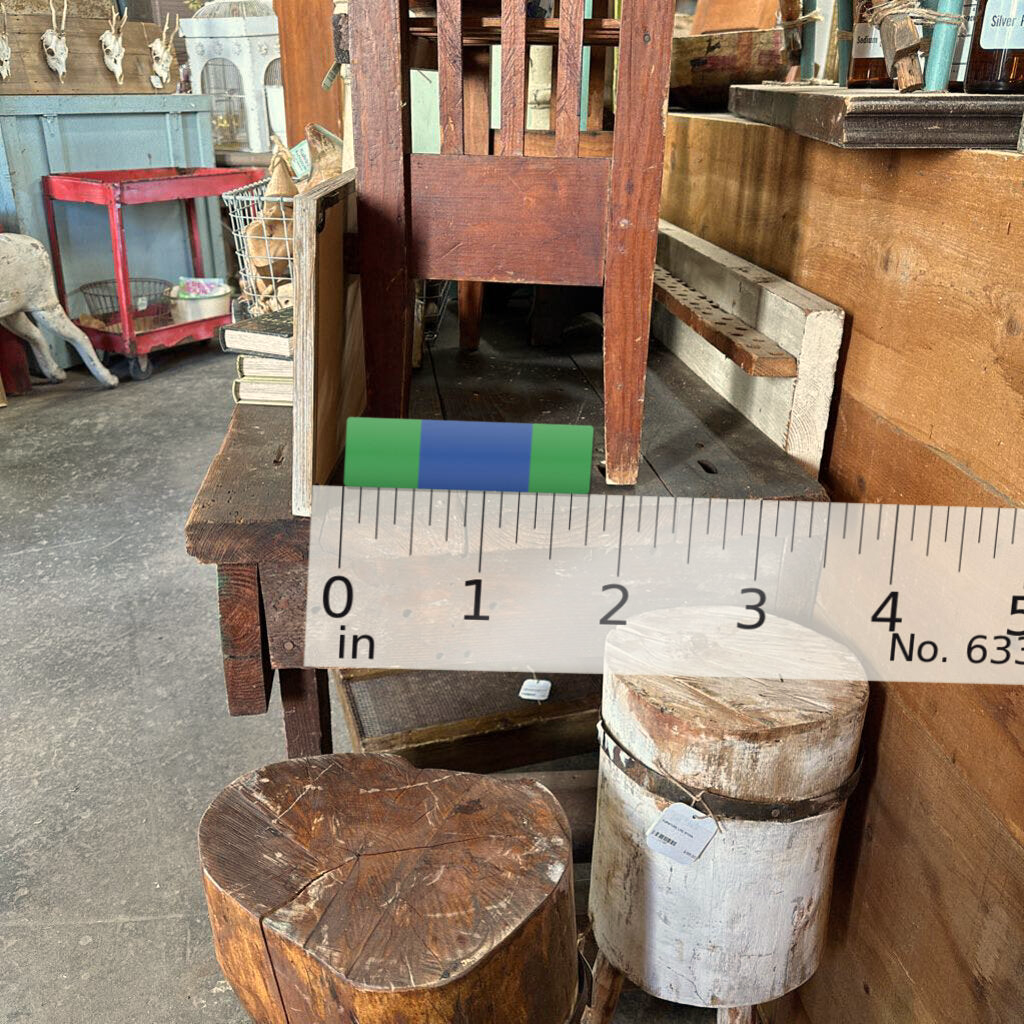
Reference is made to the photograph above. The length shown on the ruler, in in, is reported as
1.75 in
